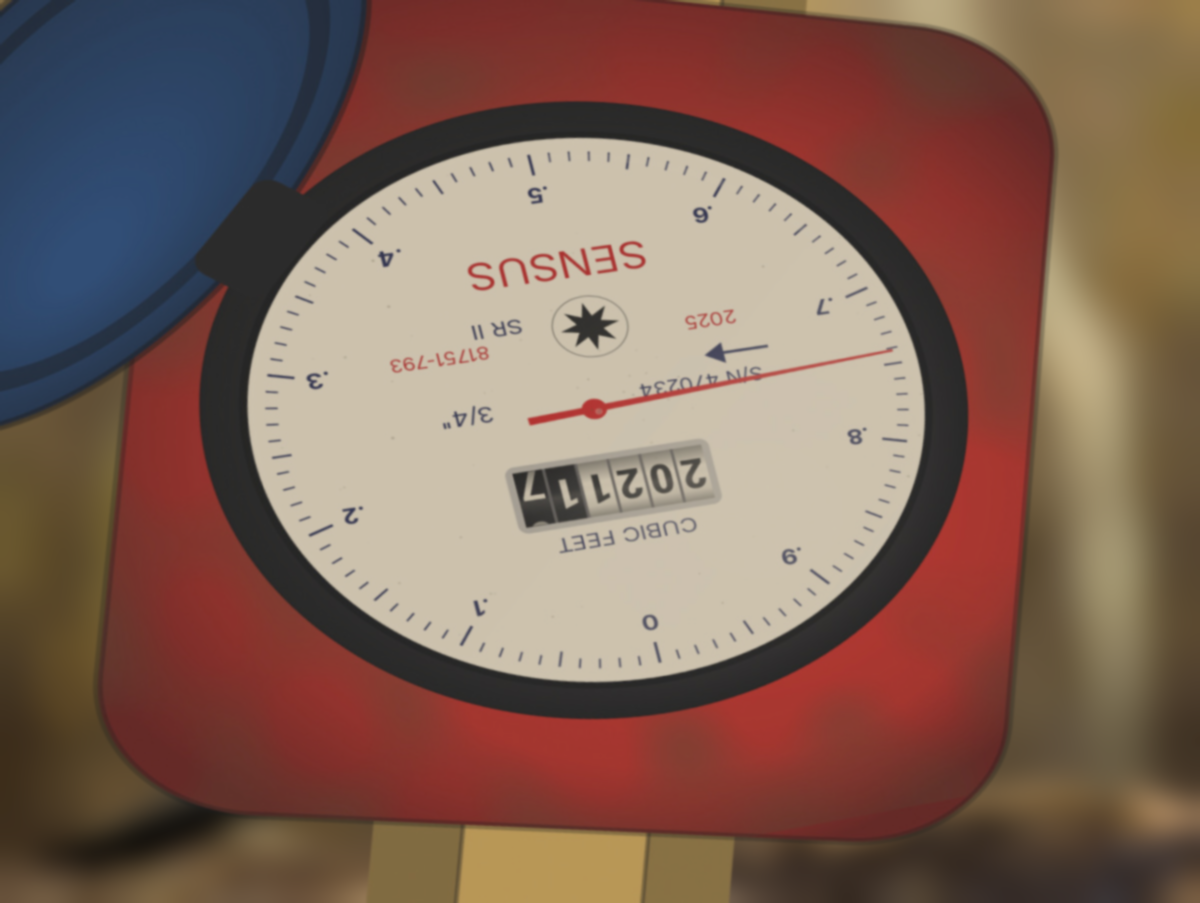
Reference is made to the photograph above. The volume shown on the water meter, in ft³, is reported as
202116.74 ft³
